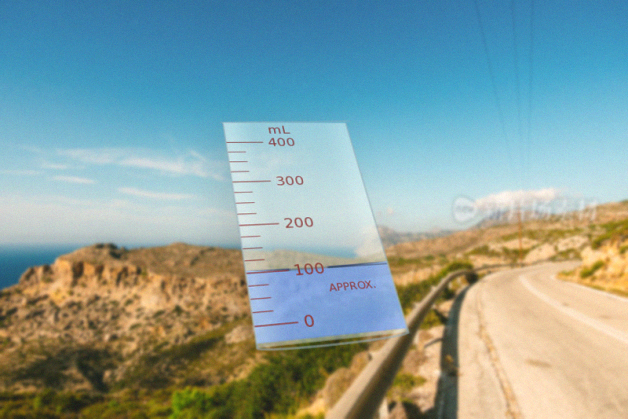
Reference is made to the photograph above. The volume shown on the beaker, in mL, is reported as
100 mL
